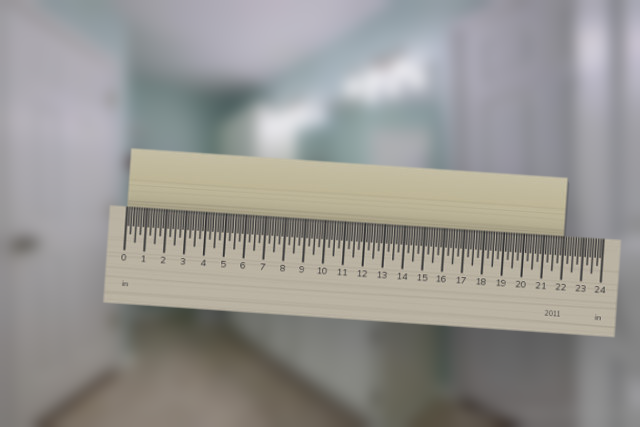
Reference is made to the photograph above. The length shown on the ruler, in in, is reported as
22 in
